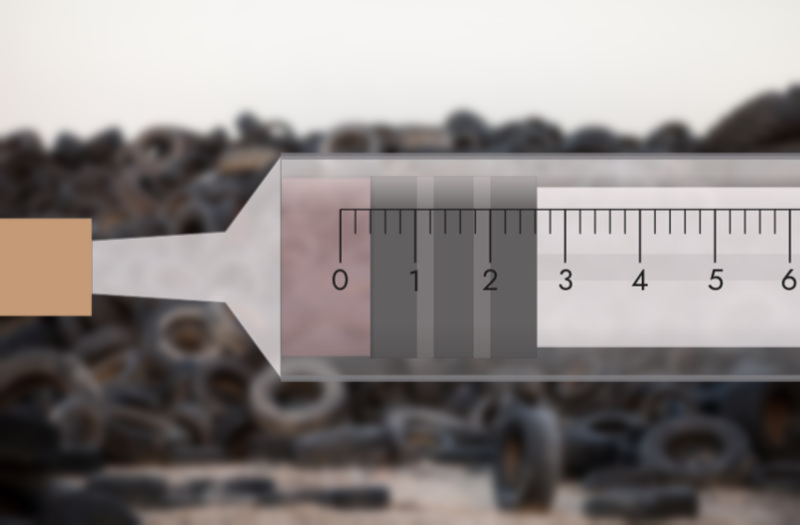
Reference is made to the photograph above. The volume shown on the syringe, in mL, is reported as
0.4 mL
